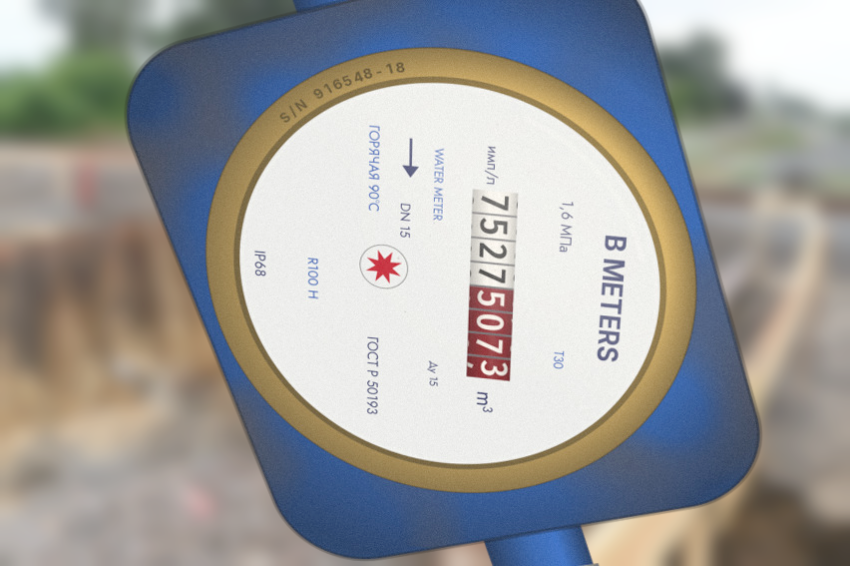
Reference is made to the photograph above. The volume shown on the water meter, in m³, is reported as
7527.5073 m³
